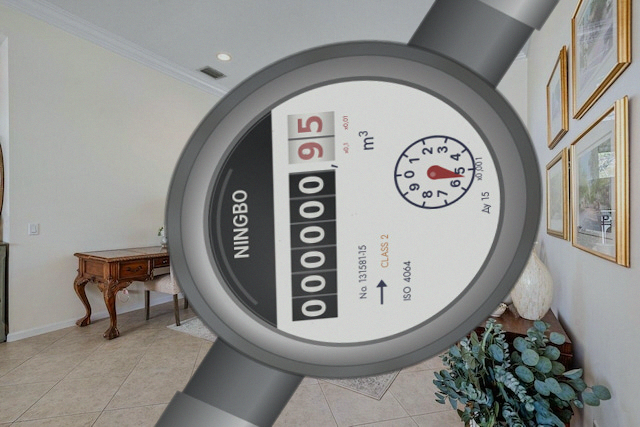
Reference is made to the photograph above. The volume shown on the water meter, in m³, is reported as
0.955 m³
